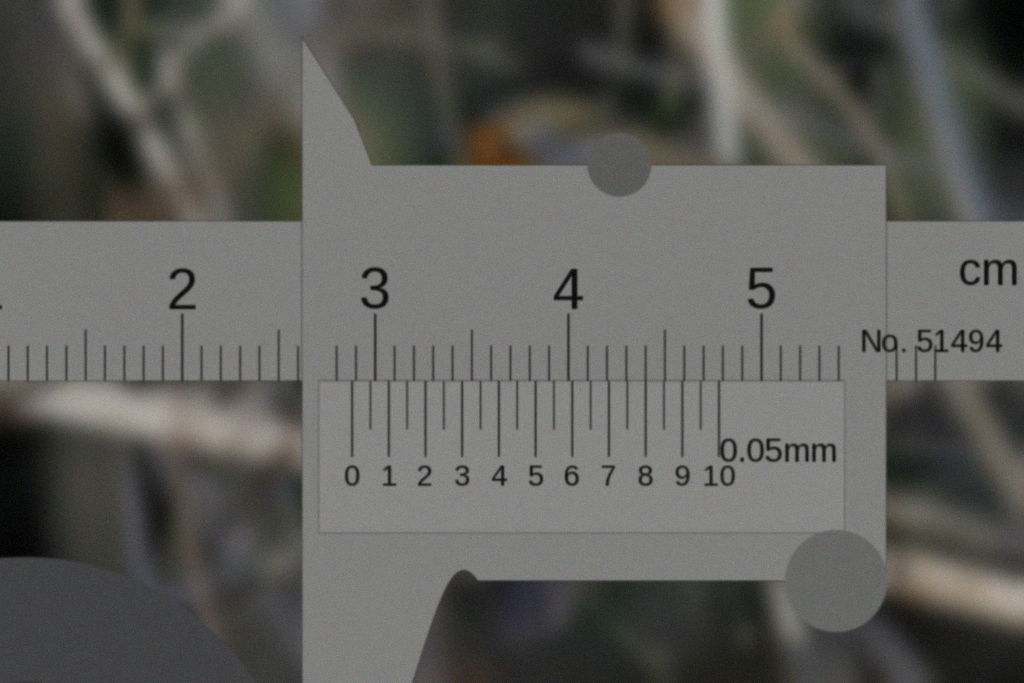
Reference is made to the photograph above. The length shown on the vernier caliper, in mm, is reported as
28.8 mm
